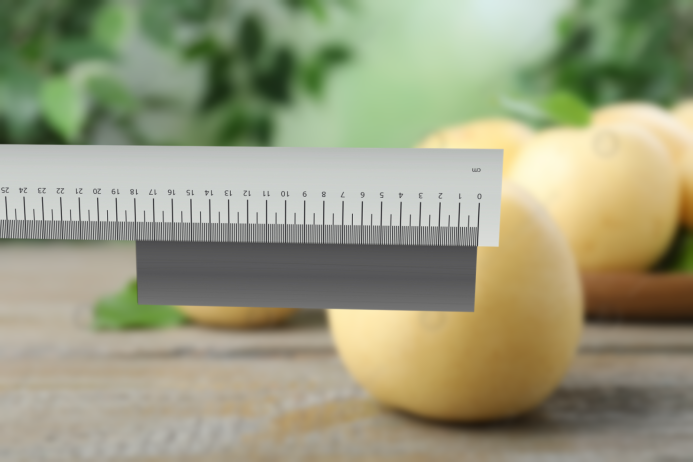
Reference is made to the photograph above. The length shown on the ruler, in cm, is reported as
18 cm
